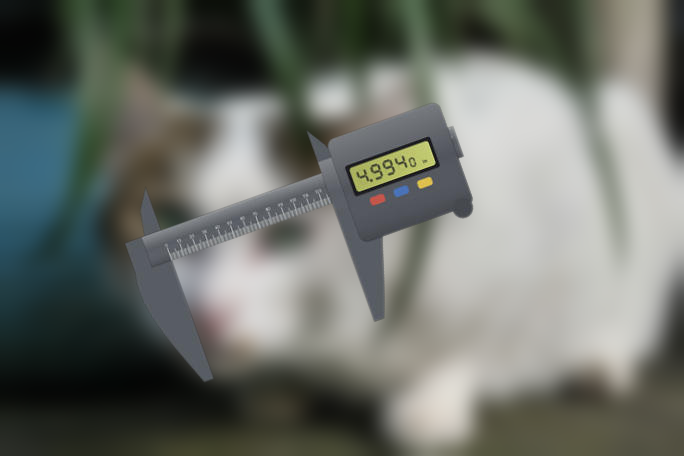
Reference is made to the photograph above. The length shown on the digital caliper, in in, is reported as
4.9940 in
